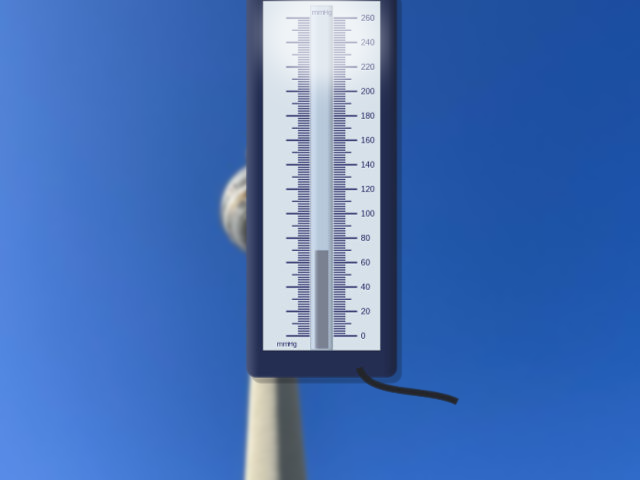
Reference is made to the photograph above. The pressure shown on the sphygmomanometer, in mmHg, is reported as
70 mmHg
